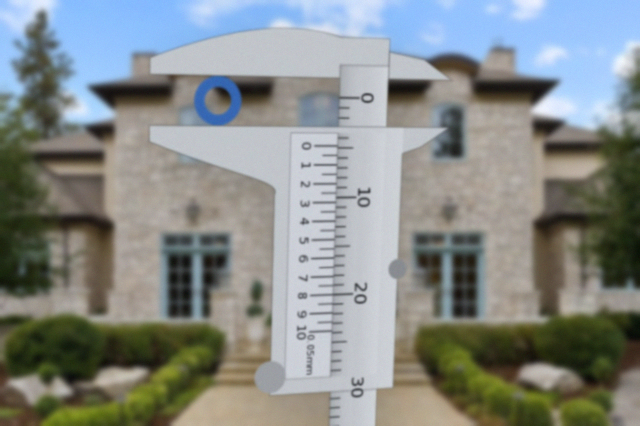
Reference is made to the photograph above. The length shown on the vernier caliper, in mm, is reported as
4.8 mm
